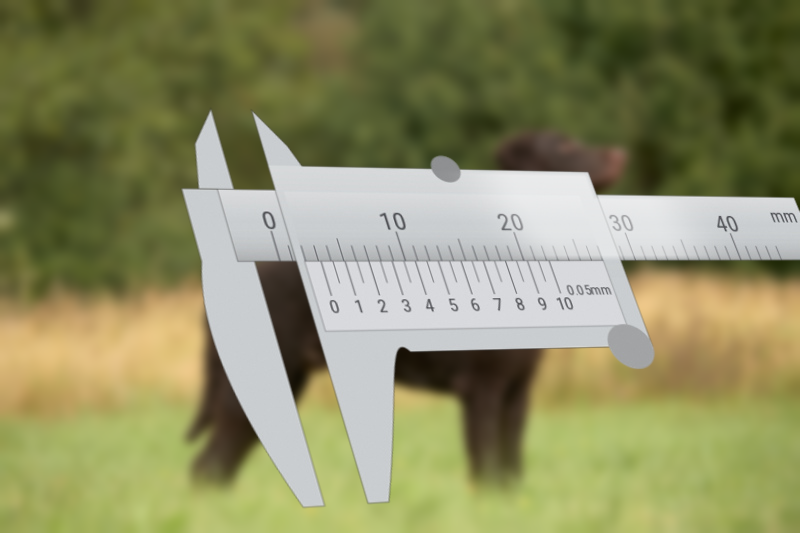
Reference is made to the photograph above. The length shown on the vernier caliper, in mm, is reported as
3.2 mm
